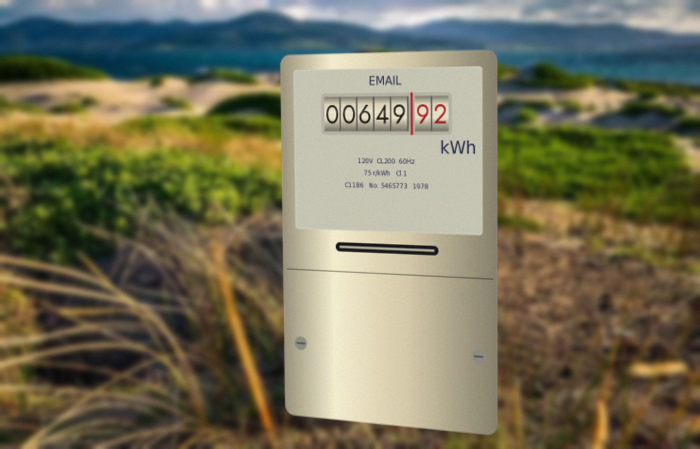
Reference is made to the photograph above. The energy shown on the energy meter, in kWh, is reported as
649.92 kWh
